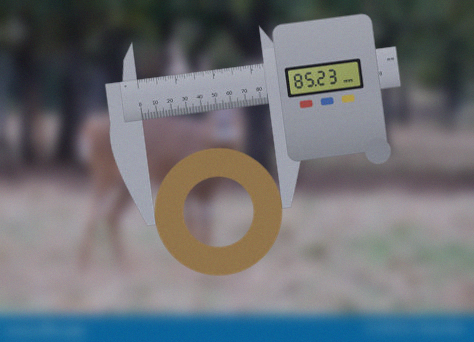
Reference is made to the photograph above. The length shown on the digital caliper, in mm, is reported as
85.23 mm
